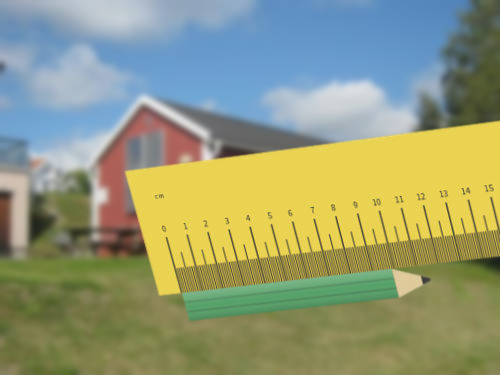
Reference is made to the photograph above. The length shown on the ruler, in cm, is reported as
11.5 cm
